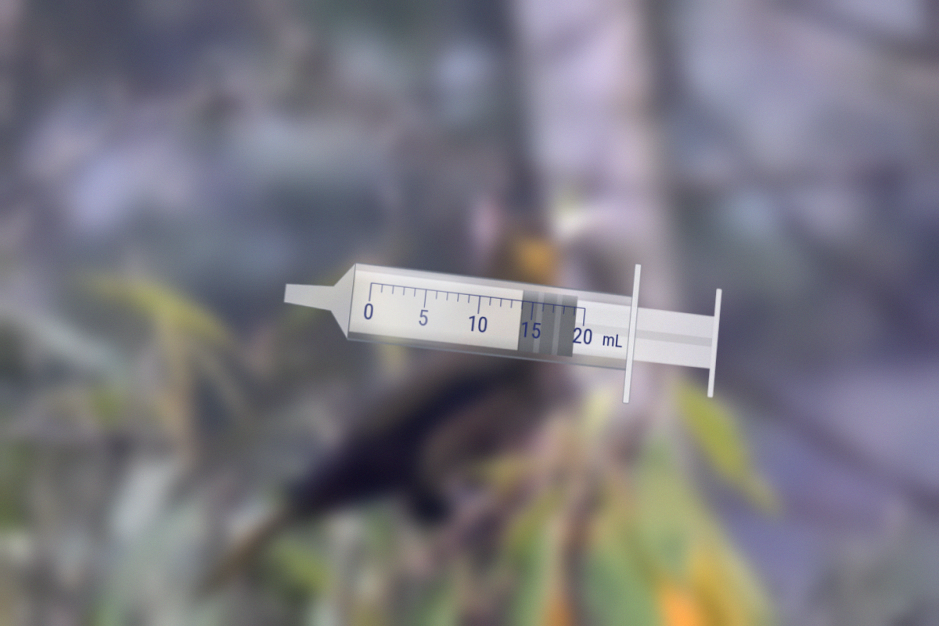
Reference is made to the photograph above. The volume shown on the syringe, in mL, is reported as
14 mL
